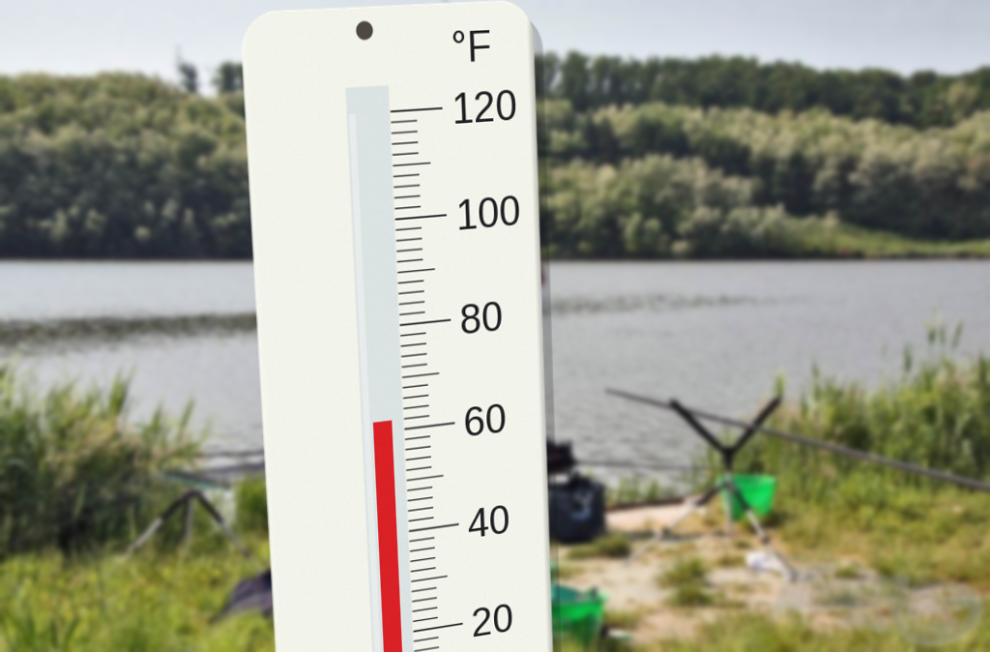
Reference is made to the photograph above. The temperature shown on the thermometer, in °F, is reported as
62 °F
